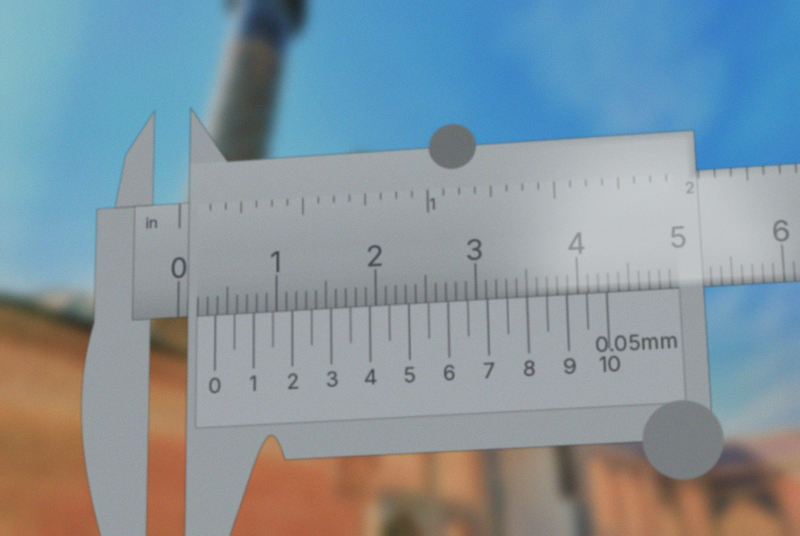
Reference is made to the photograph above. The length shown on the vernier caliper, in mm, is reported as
3.8 mm
